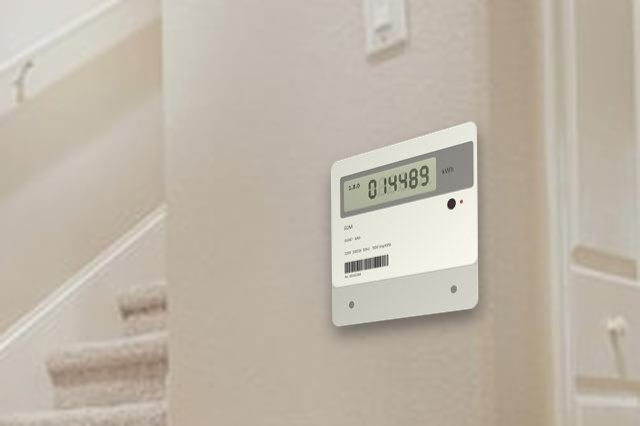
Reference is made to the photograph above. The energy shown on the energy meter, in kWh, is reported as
14489 kWh
